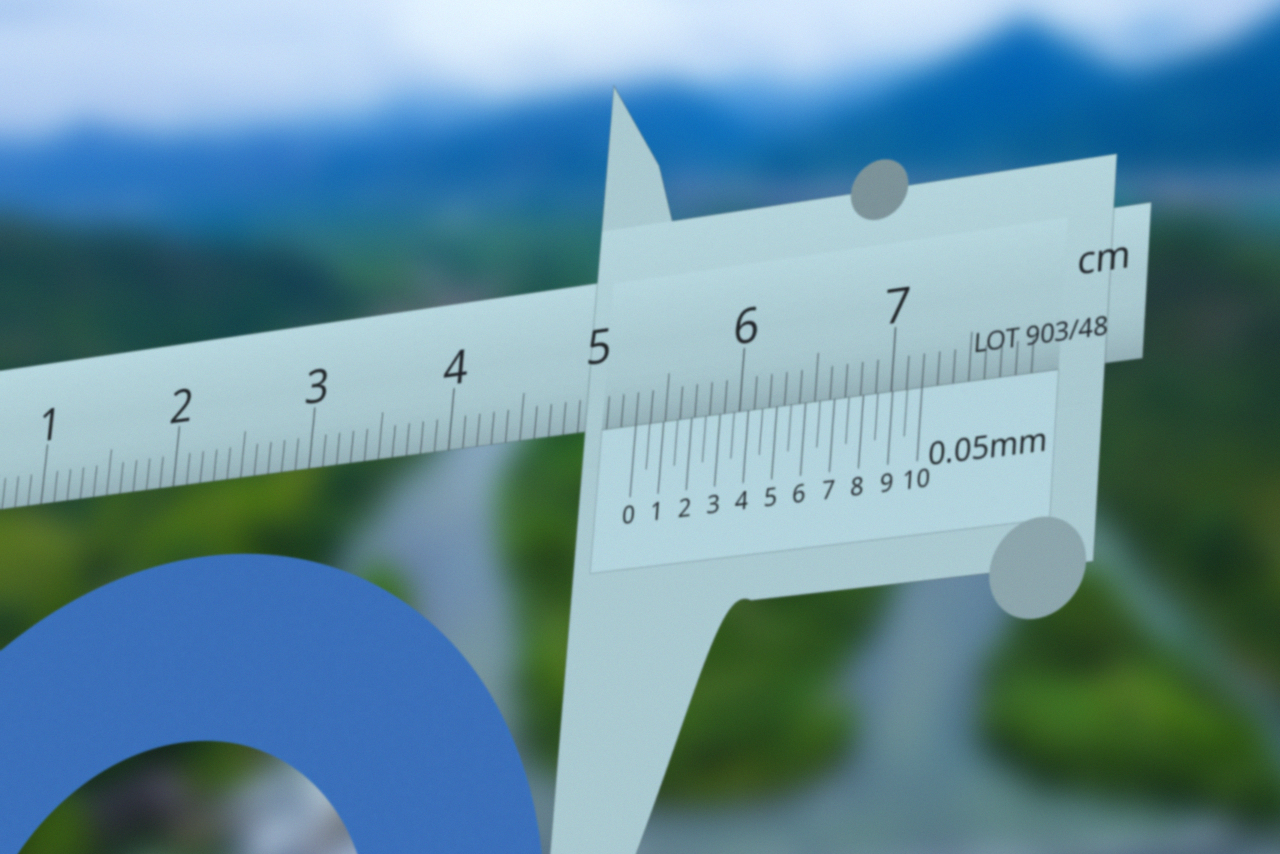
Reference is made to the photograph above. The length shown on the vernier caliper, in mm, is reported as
53.0 mm
